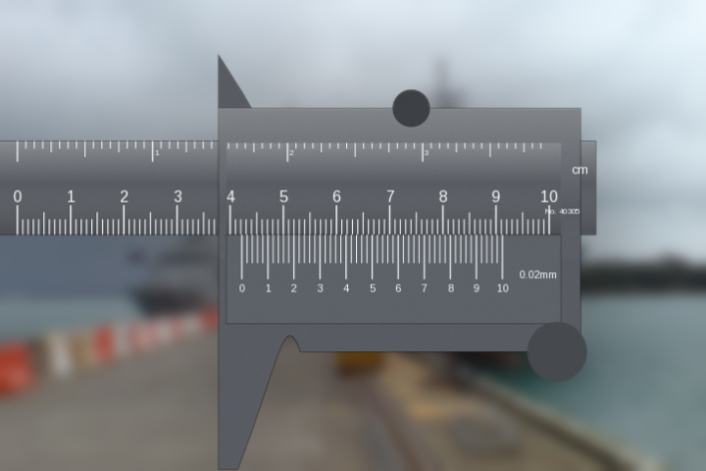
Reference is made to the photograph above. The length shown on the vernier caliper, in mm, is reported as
42.2 mm
